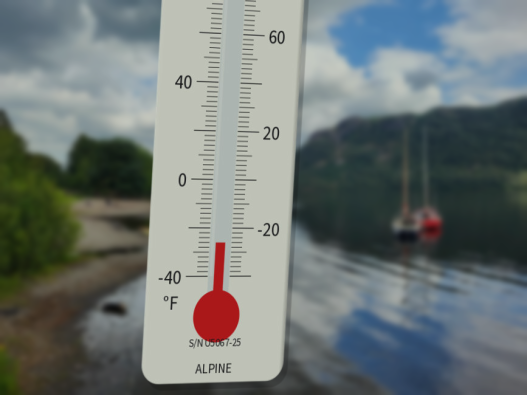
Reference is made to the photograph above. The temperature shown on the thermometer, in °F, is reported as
-26 °F
